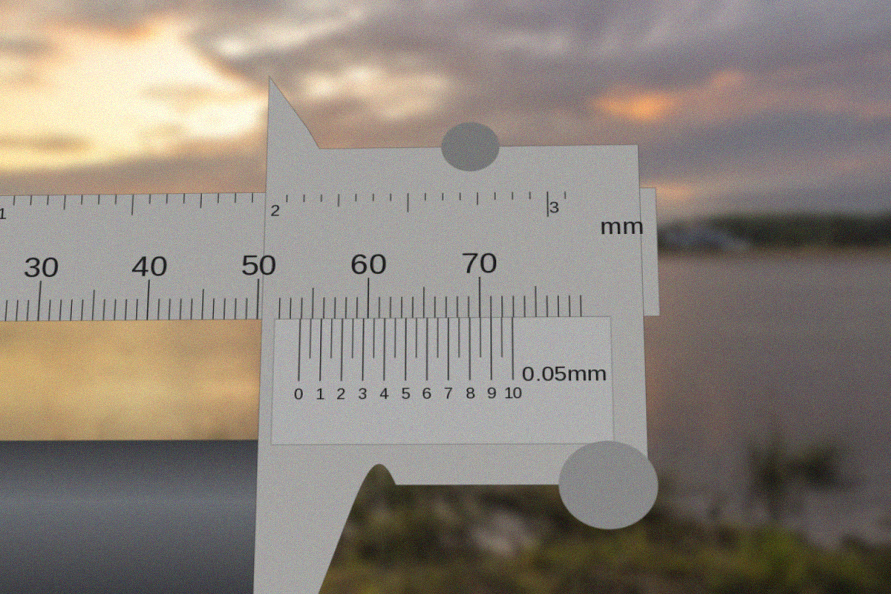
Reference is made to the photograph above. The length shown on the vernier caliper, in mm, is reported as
53.9 mm
